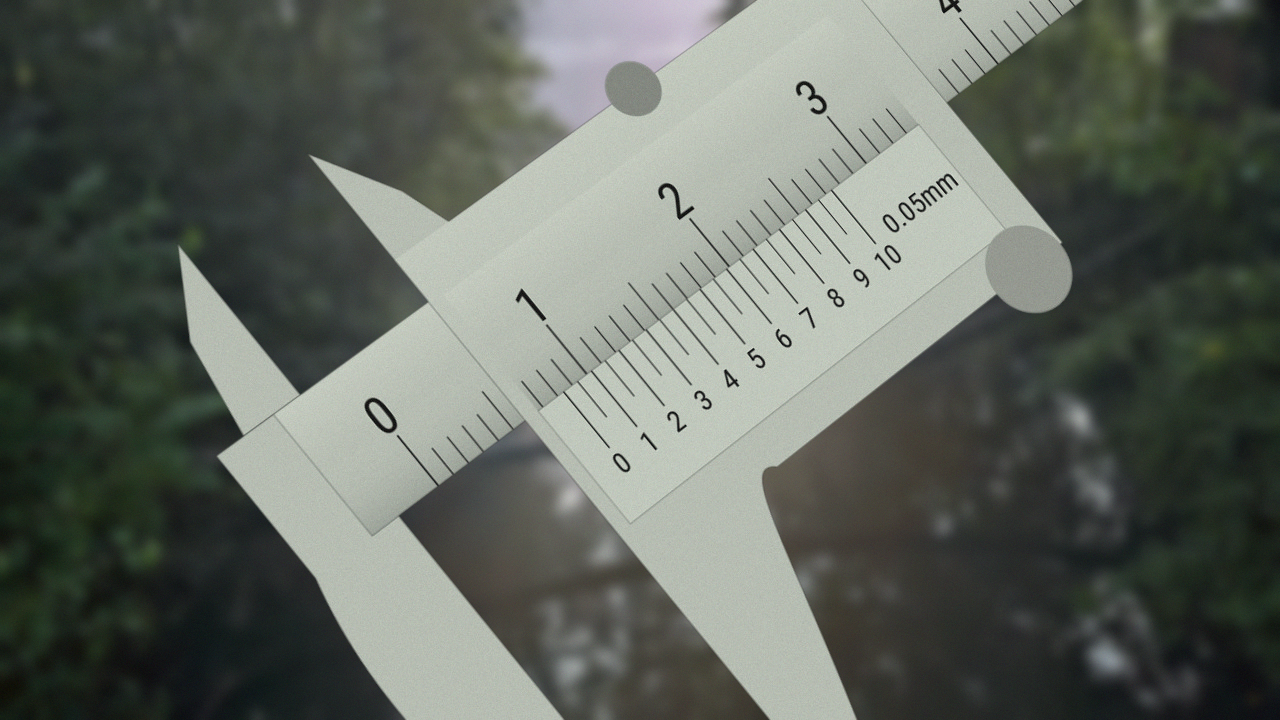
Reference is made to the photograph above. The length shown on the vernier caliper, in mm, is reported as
8.4 mm
